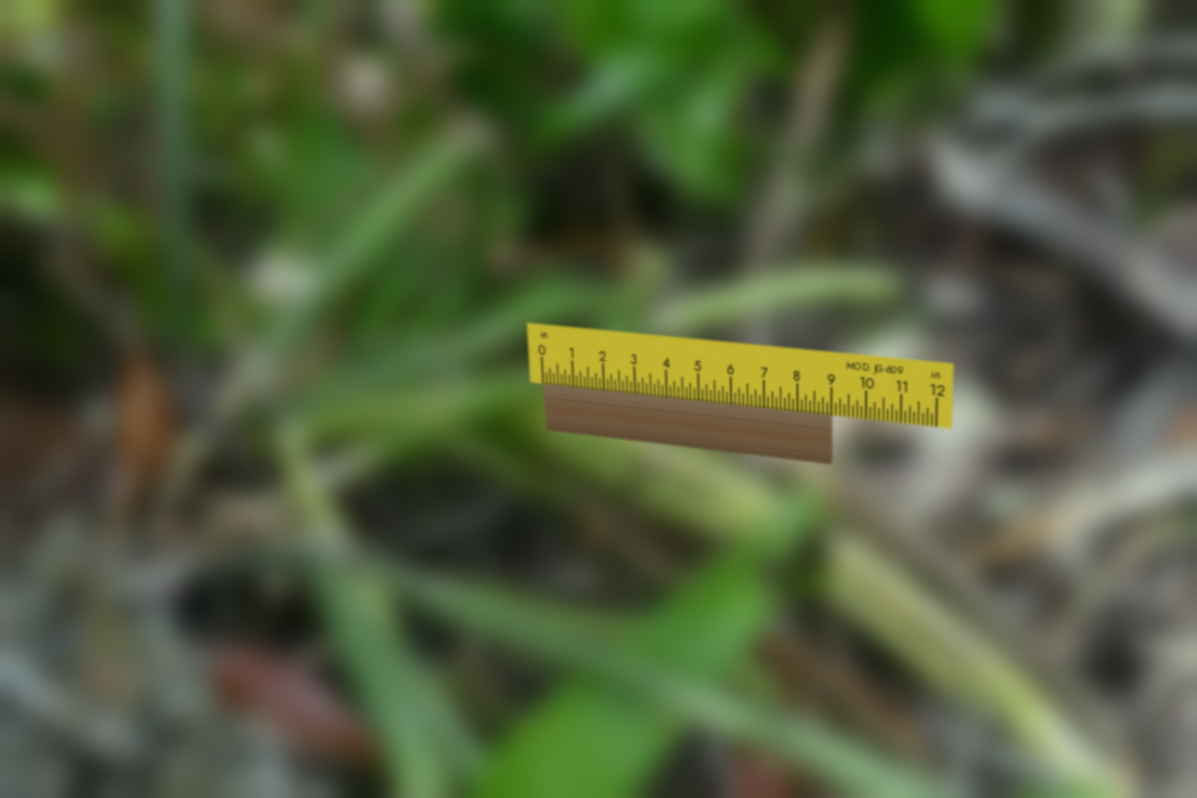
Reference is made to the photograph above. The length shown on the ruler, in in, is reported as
9 in
